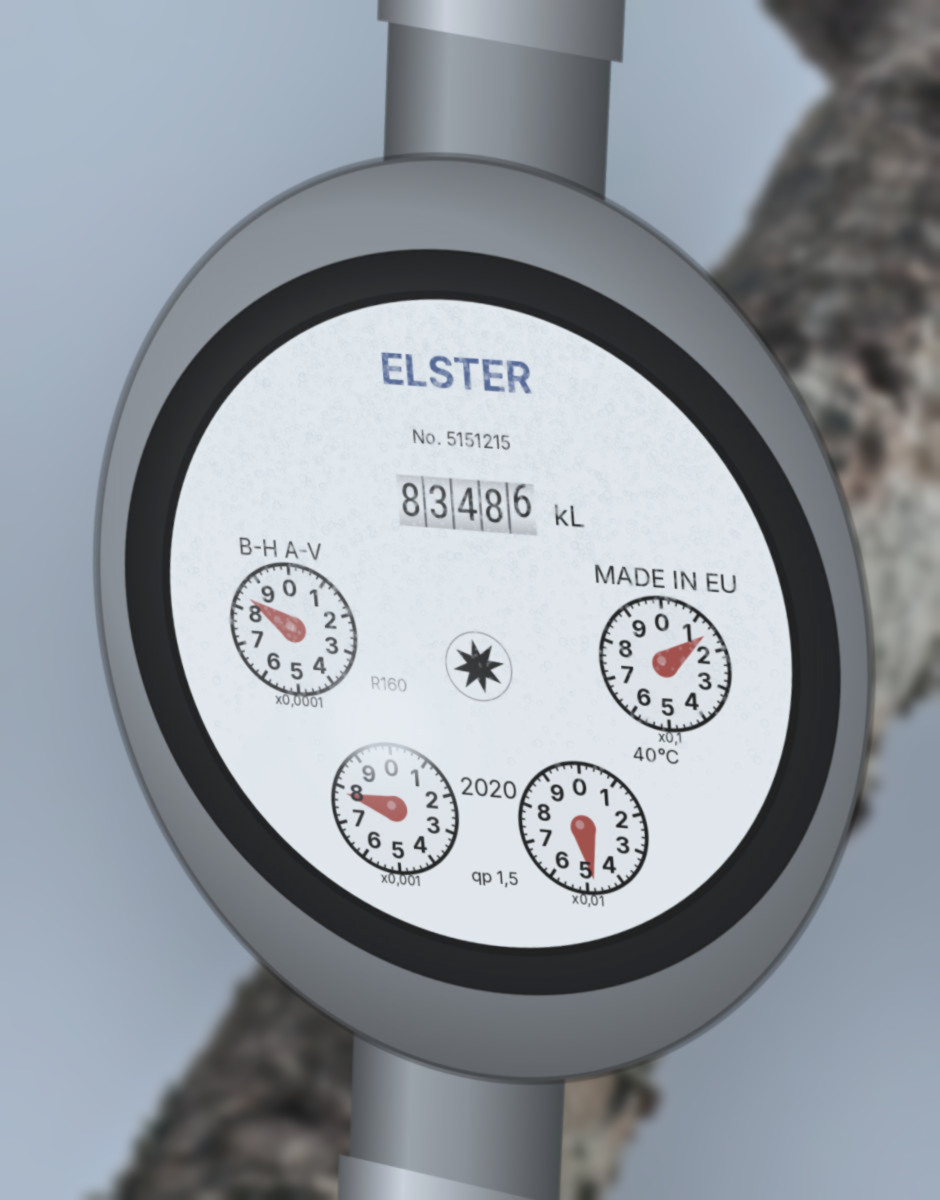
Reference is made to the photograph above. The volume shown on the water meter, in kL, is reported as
83486.1478 kL
